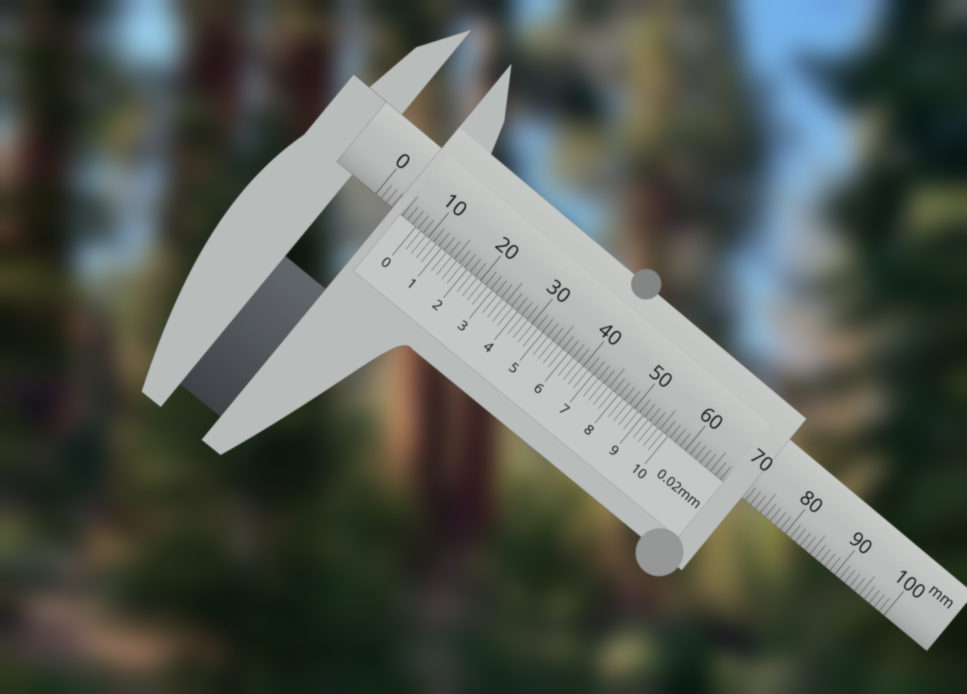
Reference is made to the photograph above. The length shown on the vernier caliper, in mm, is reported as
7.6 mm
